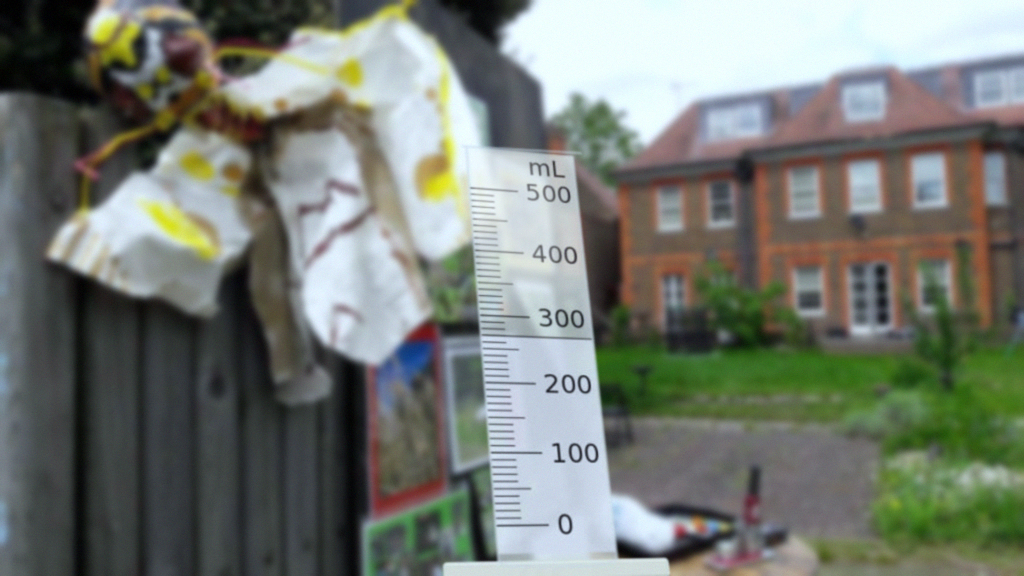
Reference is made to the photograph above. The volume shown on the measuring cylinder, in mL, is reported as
270 mL
